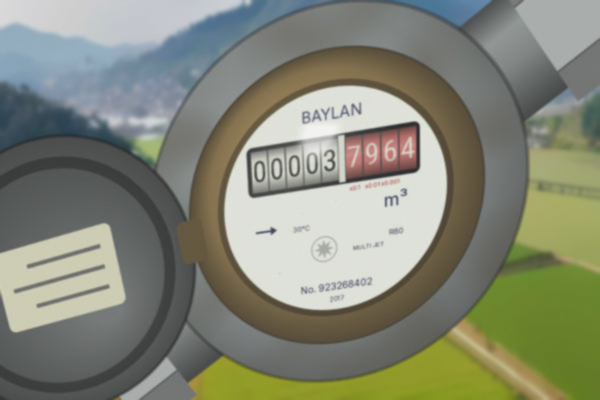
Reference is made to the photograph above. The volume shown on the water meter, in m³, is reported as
3.7964 m³
